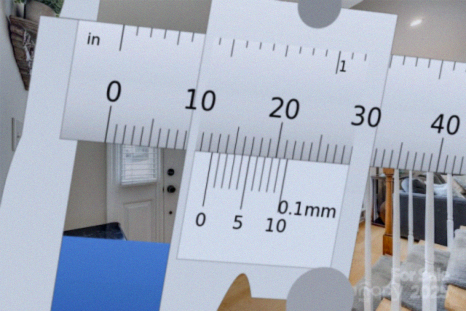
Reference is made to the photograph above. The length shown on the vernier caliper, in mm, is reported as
12.4 mm
